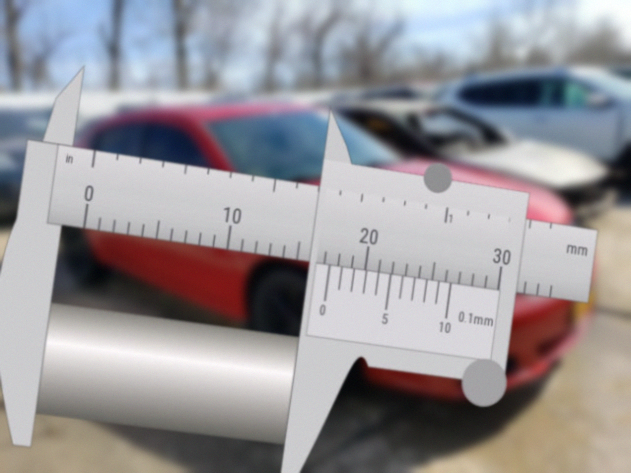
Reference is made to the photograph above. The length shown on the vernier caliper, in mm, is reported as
17.4 mm
